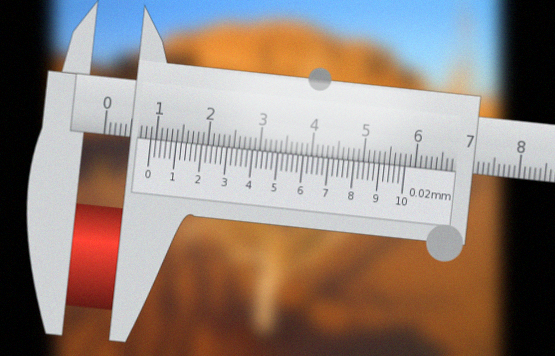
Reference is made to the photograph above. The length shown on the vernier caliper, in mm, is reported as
9.0 mm
